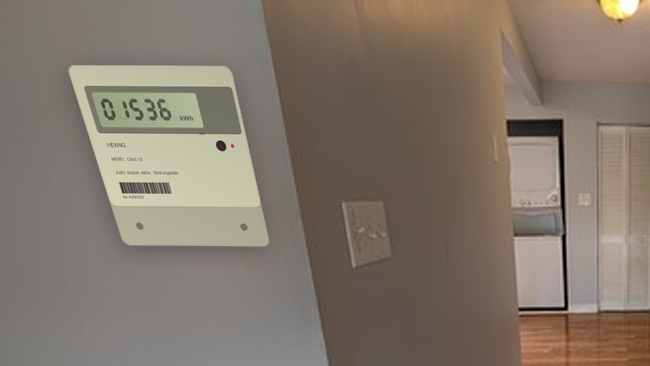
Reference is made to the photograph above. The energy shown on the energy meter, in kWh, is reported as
1536 kWh
